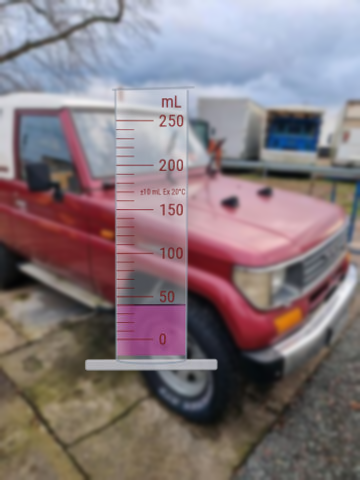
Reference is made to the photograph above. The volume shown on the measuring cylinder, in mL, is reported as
40 mL
